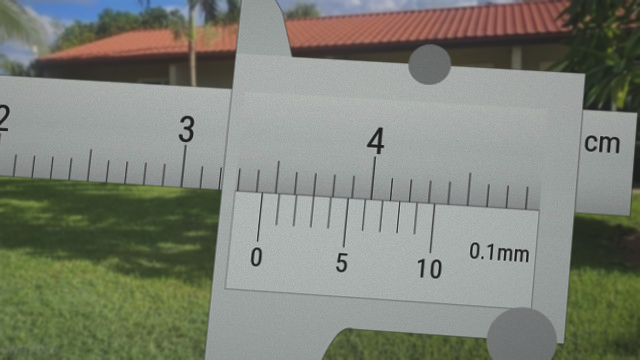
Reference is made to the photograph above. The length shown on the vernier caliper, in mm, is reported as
34.3 mm
